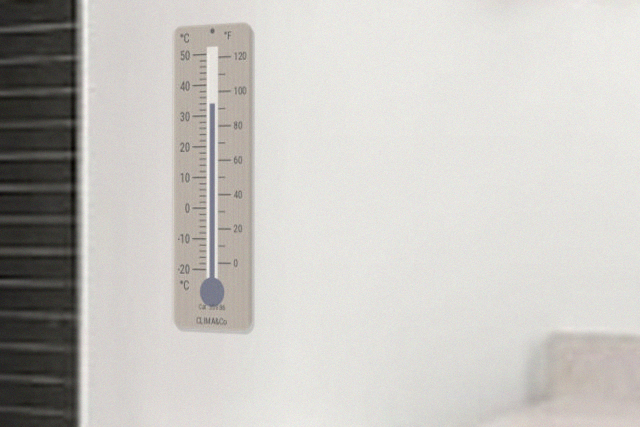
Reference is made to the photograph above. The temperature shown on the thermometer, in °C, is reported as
34 °C
